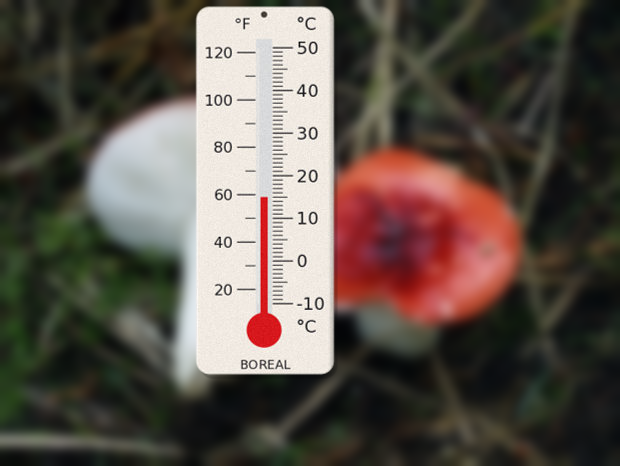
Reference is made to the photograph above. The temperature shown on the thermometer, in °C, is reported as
15 °C
